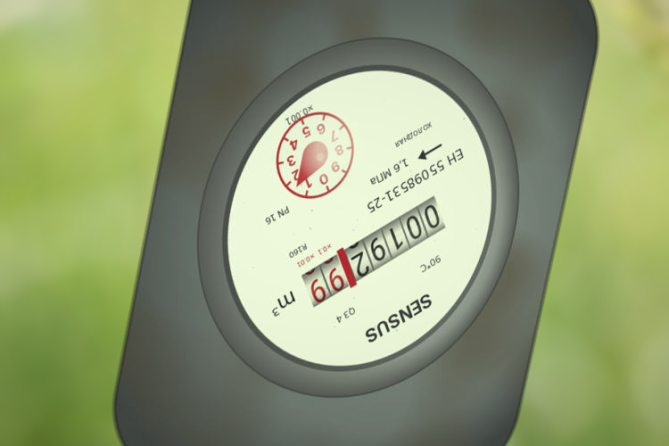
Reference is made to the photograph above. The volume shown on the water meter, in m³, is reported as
192.991 m³
